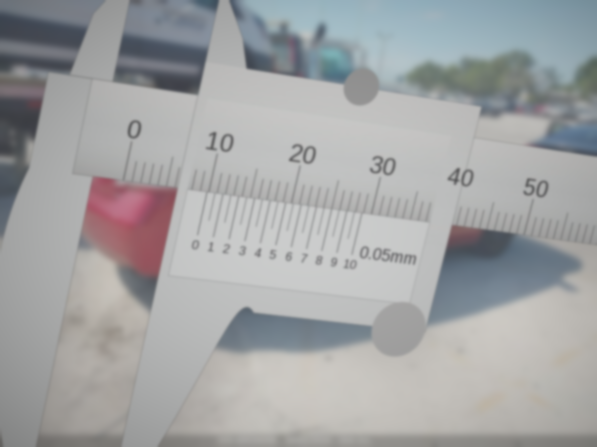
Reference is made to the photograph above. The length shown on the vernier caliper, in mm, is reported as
9.8 mm
